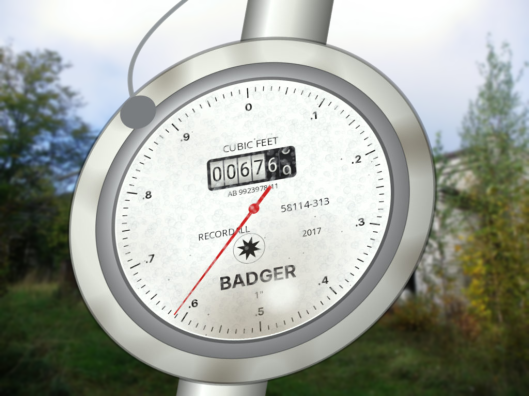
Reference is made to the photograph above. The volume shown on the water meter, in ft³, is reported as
6768.61 ft³
